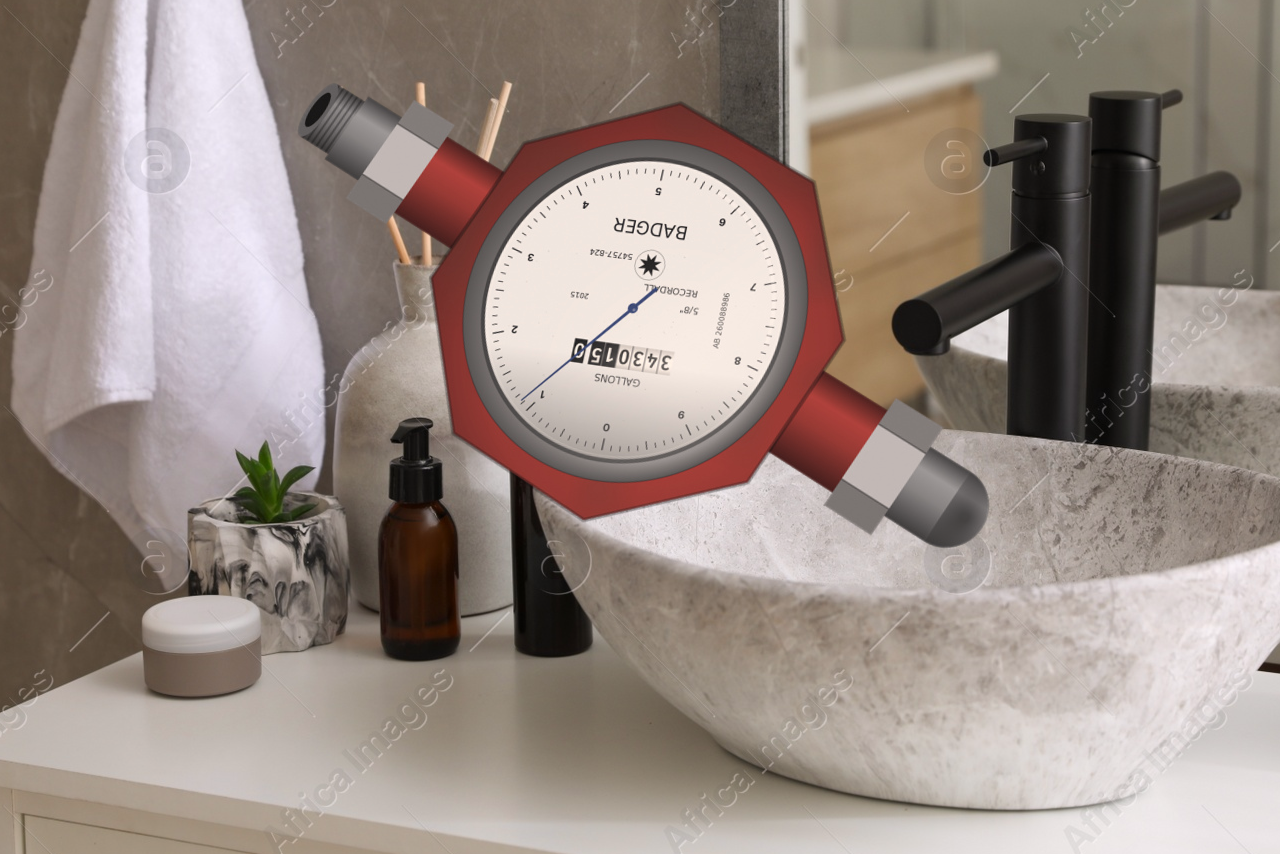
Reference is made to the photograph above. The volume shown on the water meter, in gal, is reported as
3430151.1 gal
